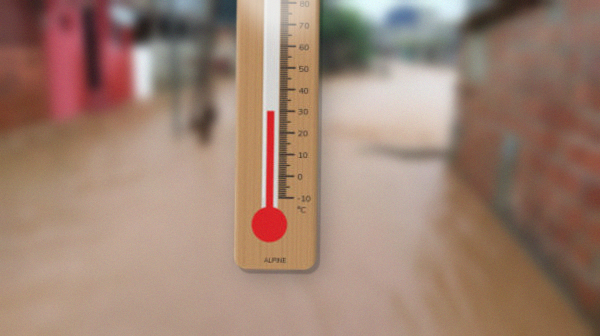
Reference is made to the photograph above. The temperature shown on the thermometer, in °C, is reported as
30 °C
